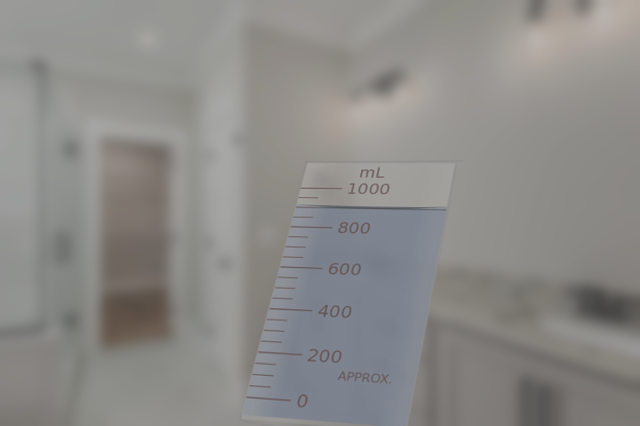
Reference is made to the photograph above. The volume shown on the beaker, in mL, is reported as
900 mL
